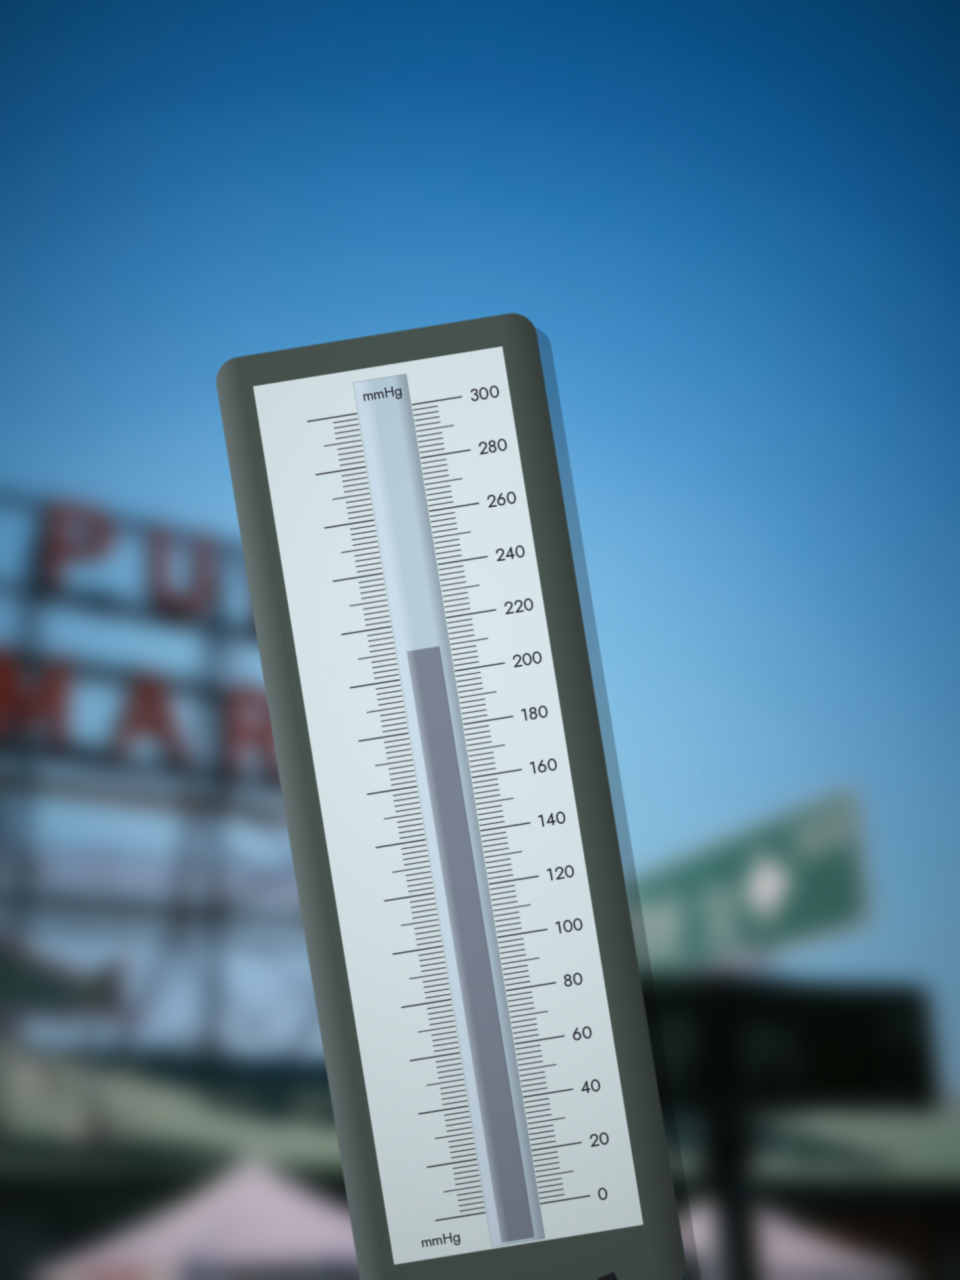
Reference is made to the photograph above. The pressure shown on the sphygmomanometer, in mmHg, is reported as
210 mmHg
